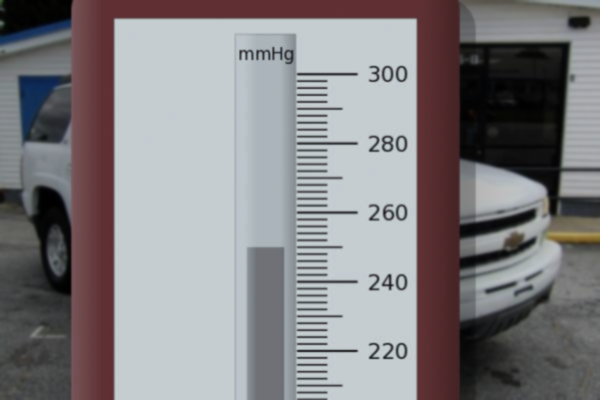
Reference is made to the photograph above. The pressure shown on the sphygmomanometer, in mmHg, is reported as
250 mmHg
